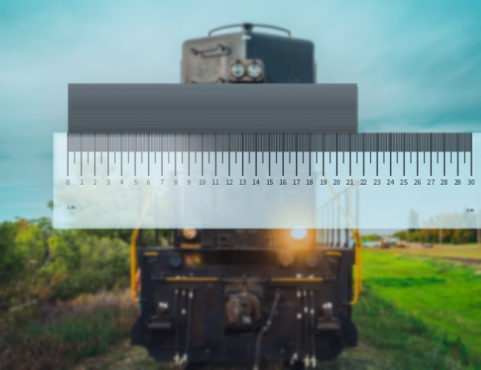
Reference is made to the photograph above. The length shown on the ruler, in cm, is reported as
21.5 cm
